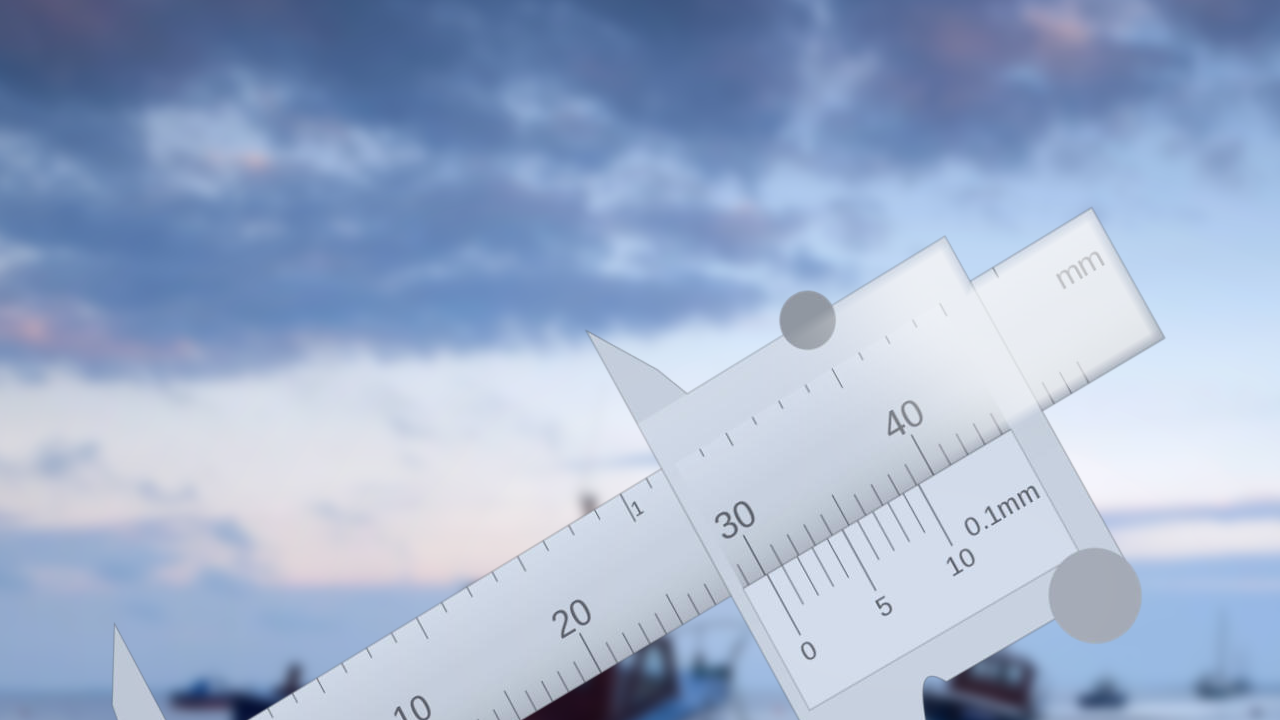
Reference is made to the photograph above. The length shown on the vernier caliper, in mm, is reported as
30.1 mm
